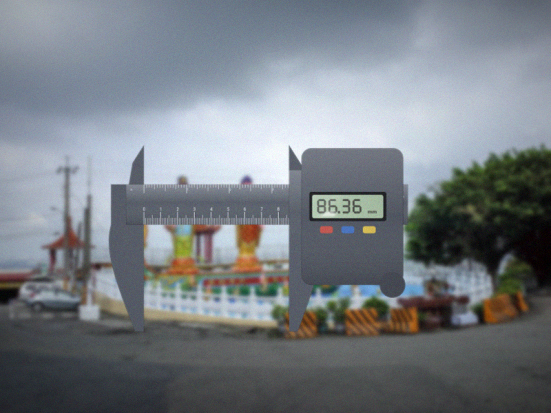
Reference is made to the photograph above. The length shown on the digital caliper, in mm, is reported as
86.36 mm
